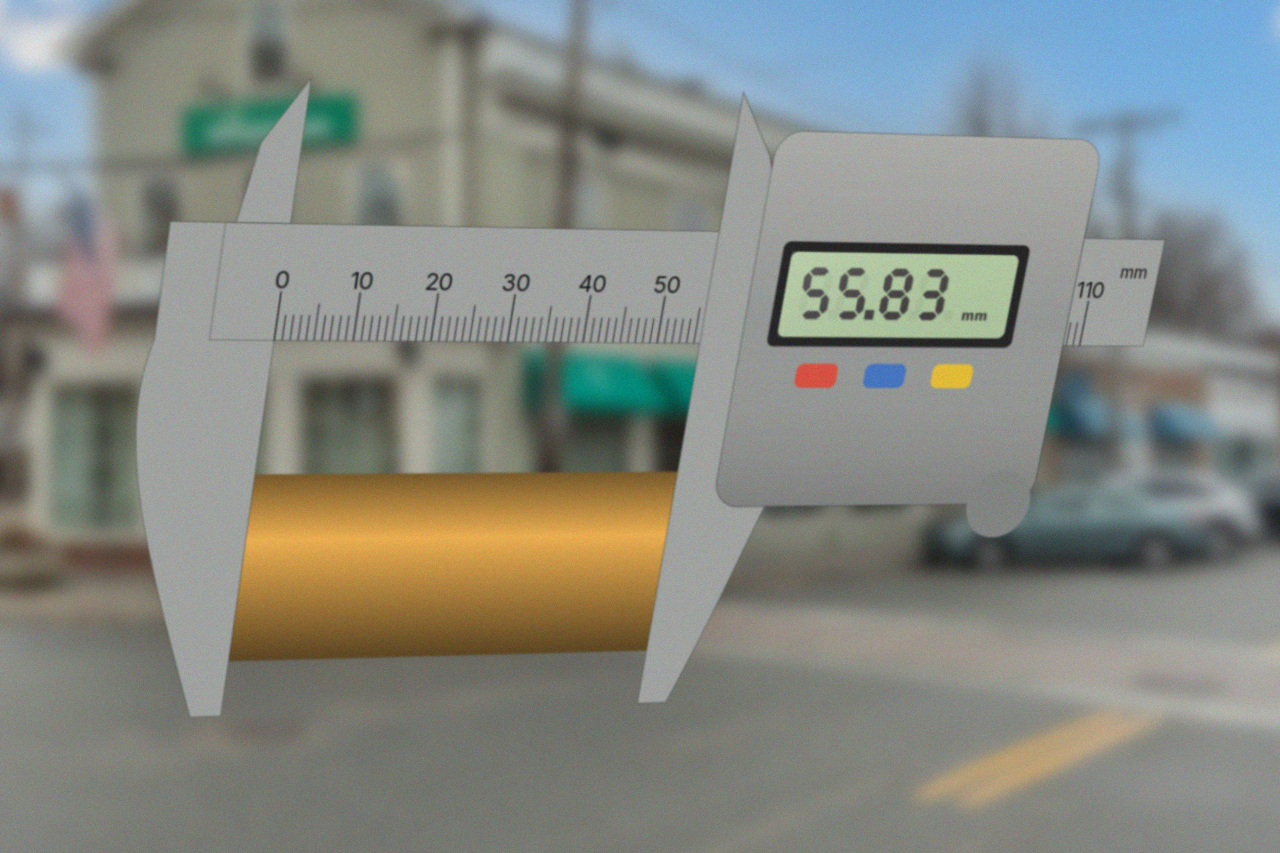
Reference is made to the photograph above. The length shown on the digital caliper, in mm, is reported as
55.83 mm
